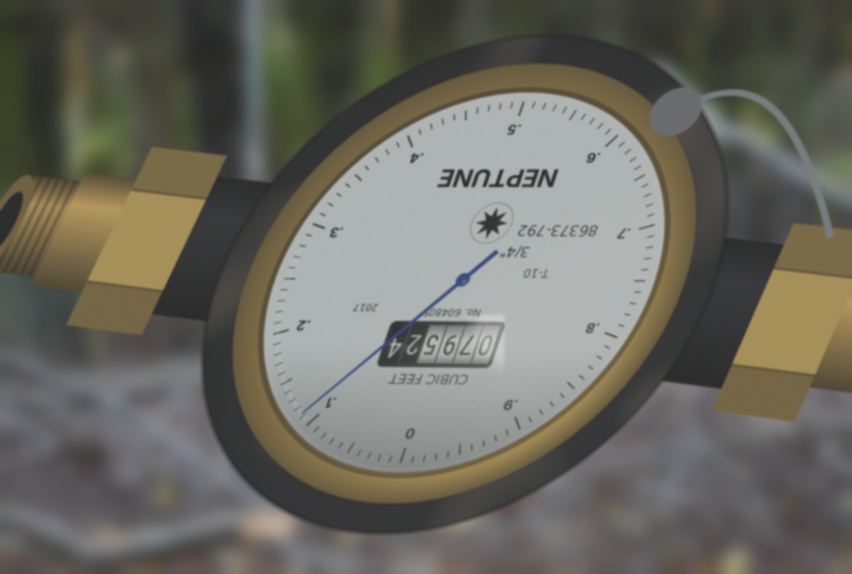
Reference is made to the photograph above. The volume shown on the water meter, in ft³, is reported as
79524.11 ft³
